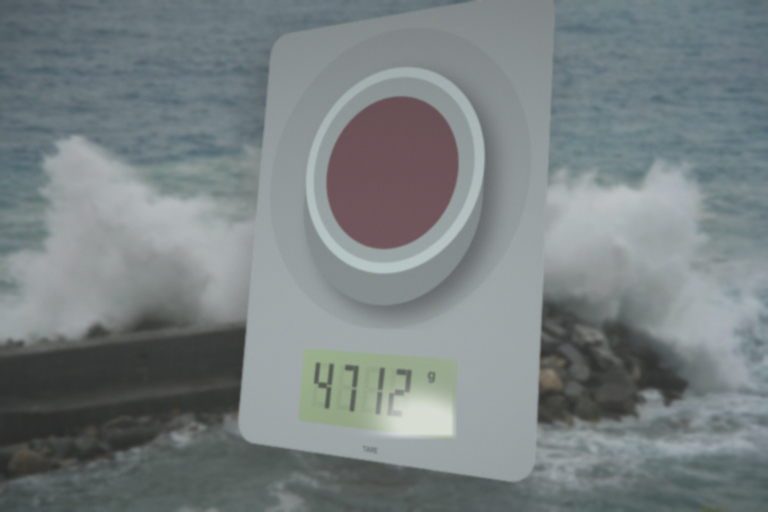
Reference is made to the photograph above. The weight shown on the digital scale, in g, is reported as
4712 g
